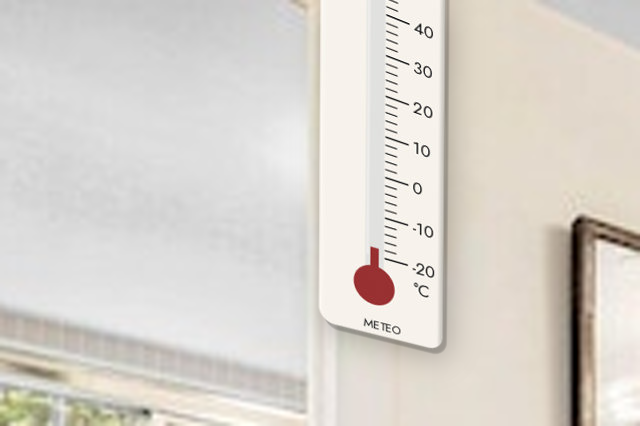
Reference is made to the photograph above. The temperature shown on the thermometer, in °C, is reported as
-18 °C
